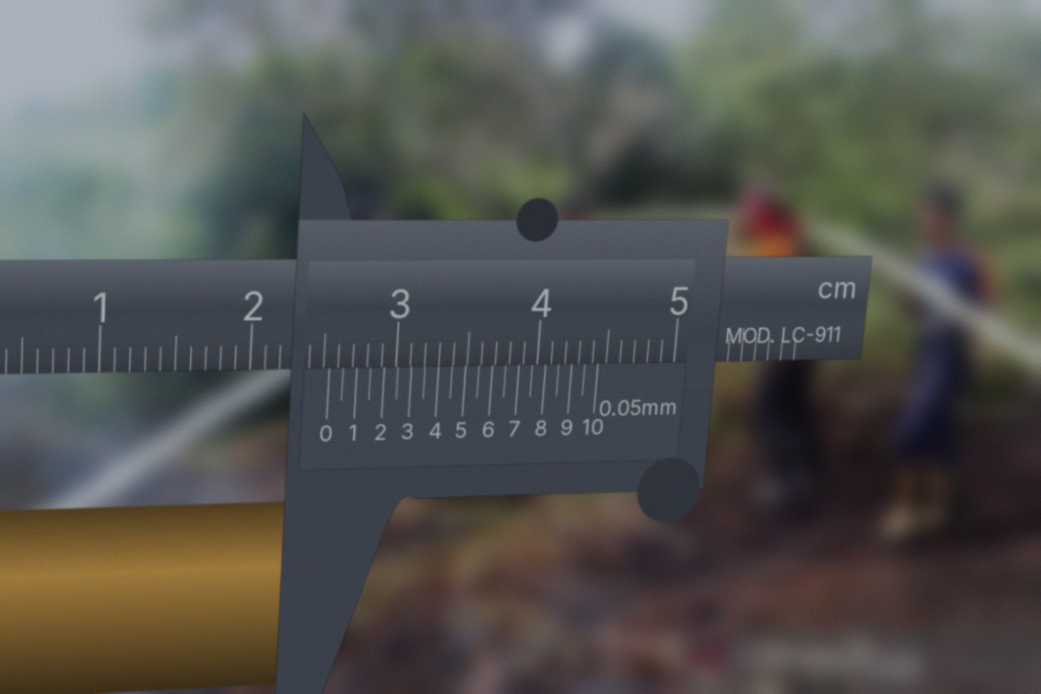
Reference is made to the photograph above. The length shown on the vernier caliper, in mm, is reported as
25.4 mm
